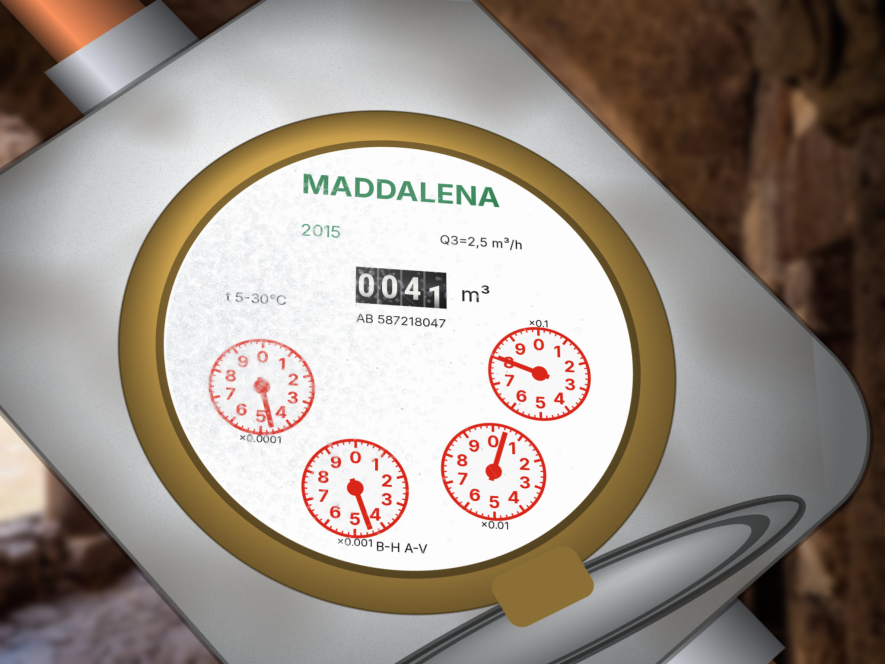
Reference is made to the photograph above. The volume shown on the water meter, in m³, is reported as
40.8044 m³
